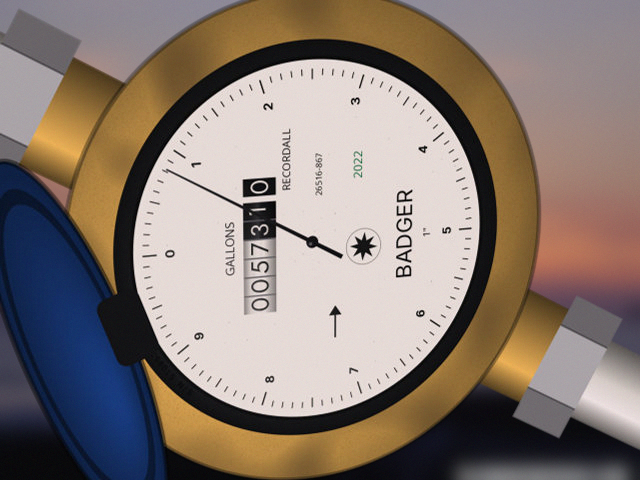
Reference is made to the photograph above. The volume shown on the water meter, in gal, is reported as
57310.8 gal
